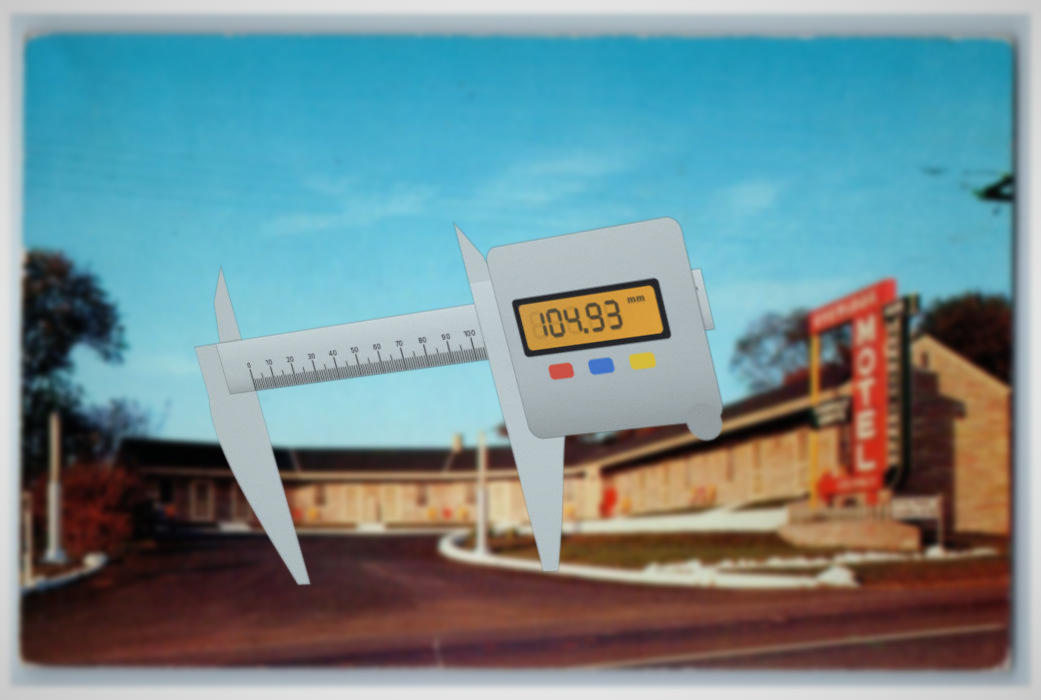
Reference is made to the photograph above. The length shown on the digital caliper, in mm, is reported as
104.93 mm
